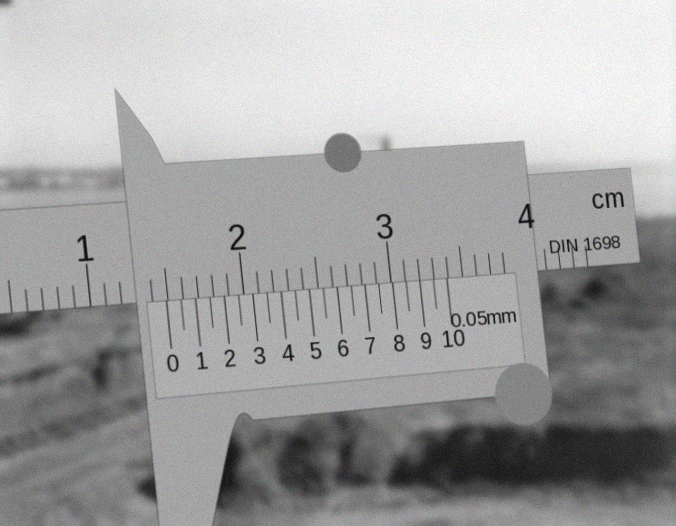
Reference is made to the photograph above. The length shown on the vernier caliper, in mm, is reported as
14.9 mm
